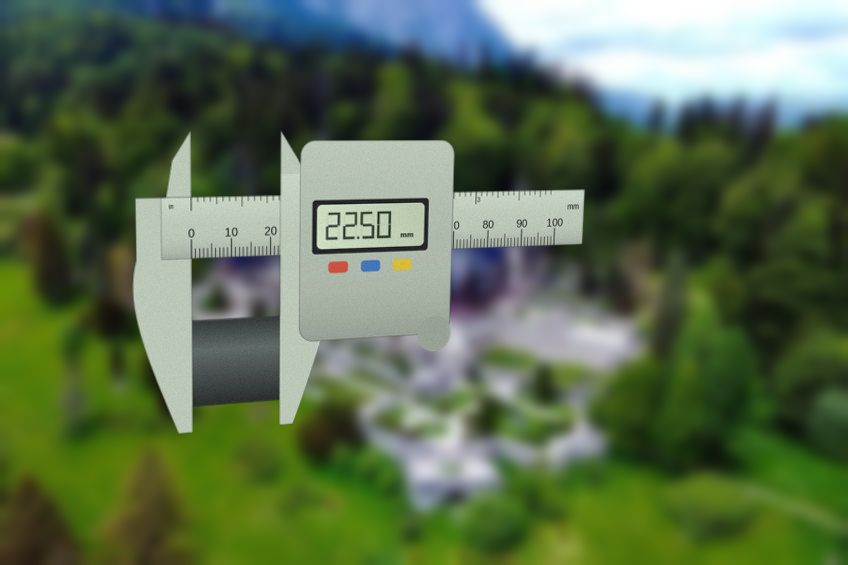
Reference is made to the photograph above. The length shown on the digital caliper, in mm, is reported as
22.50 mm
